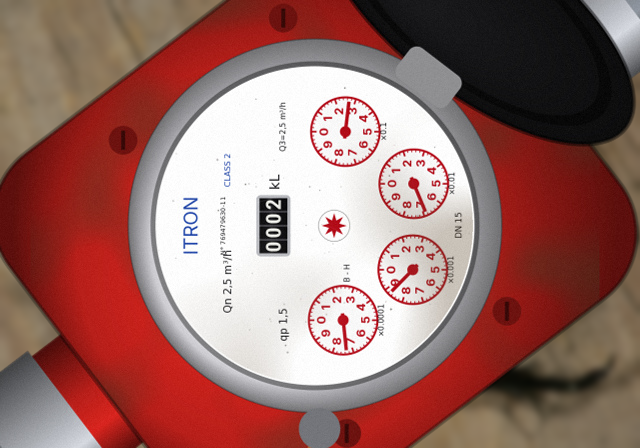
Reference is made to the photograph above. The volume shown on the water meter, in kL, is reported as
2.2687 kL
